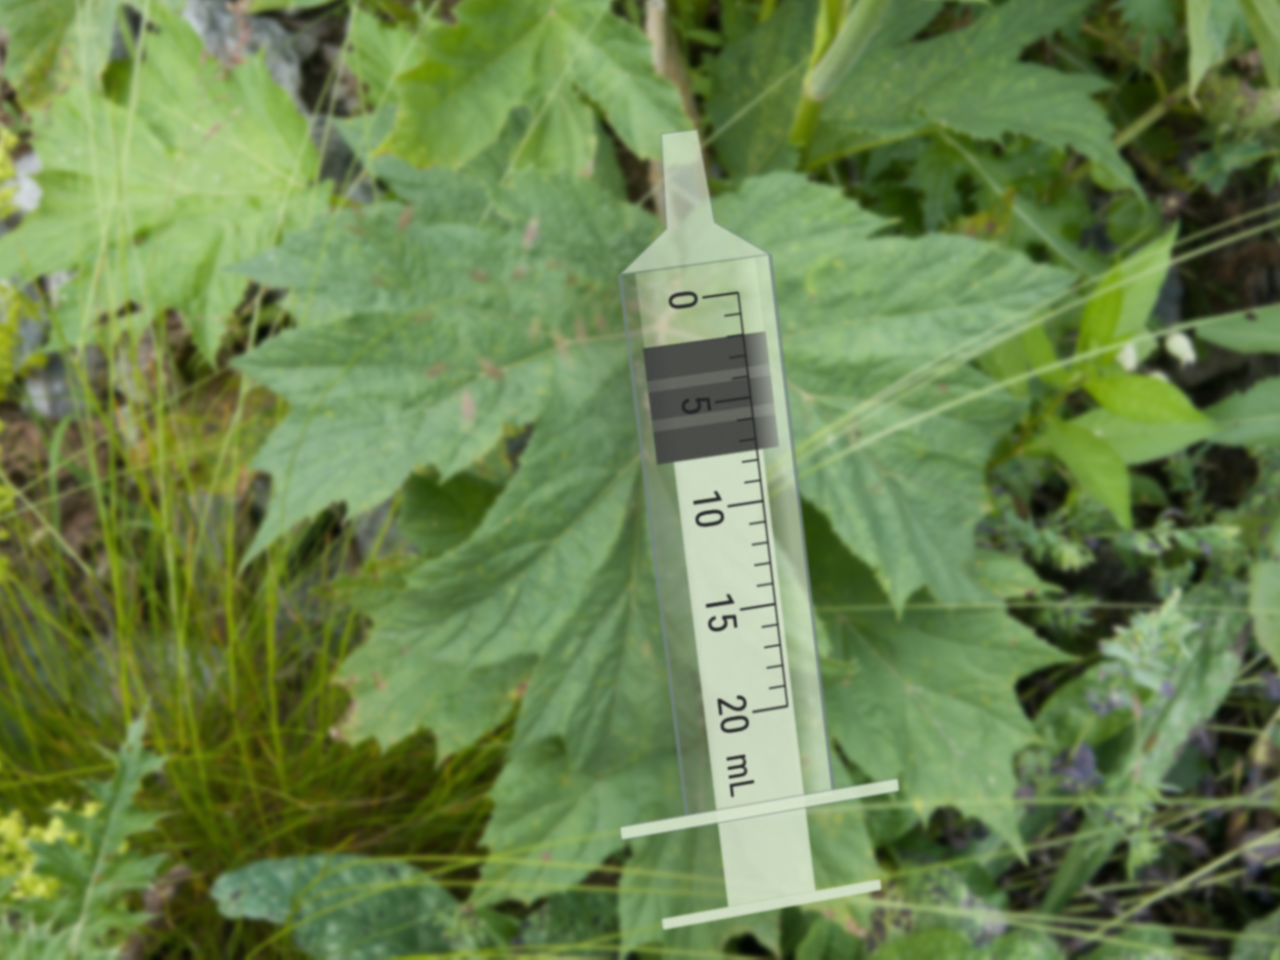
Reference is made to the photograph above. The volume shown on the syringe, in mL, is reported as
2 mL
